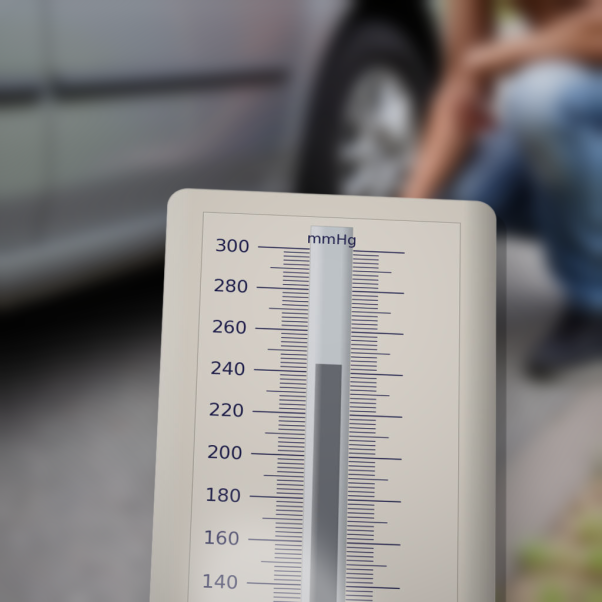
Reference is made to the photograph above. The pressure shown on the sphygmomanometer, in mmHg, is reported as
244 mmHg
